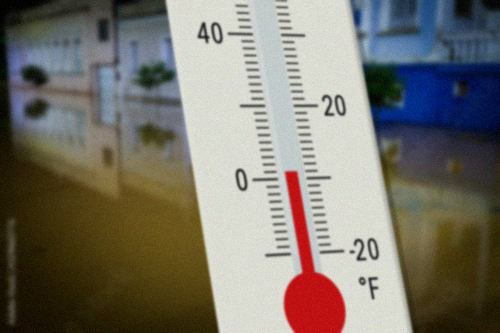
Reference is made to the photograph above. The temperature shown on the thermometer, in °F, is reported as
2 °F
